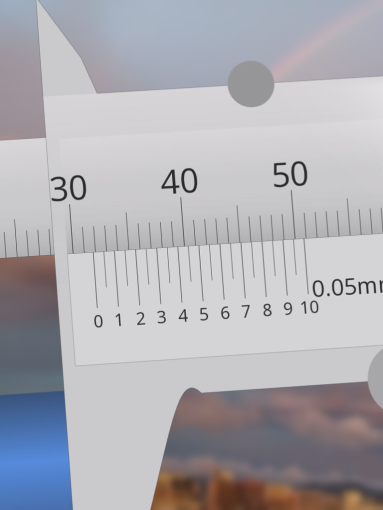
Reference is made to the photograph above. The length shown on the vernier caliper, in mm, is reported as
31.8 mm
